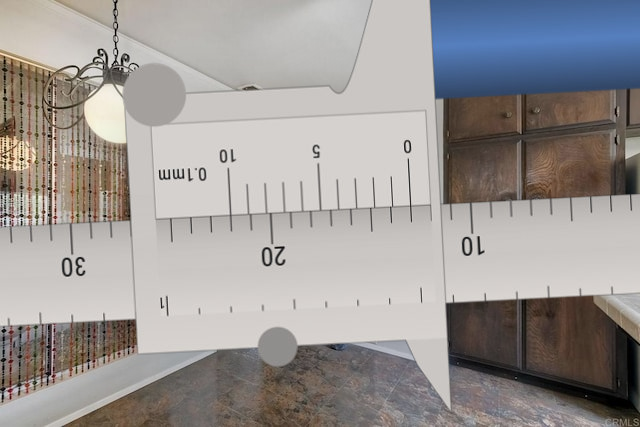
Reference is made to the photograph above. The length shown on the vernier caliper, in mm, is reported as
13.0 mm
